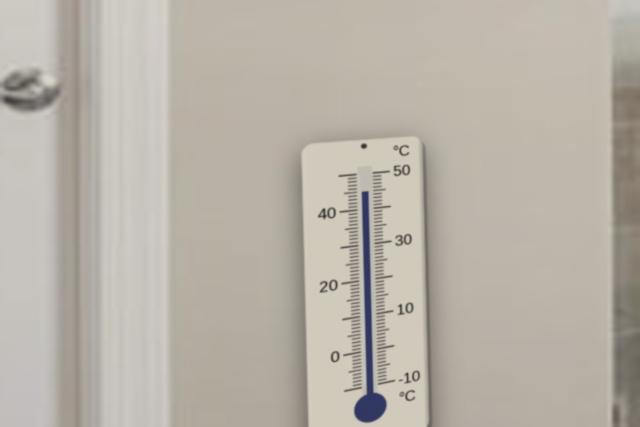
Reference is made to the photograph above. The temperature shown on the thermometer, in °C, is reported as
45 °C
